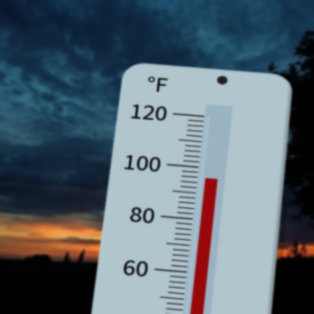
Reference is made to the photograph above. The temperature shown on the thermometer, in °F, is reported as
96 °F
